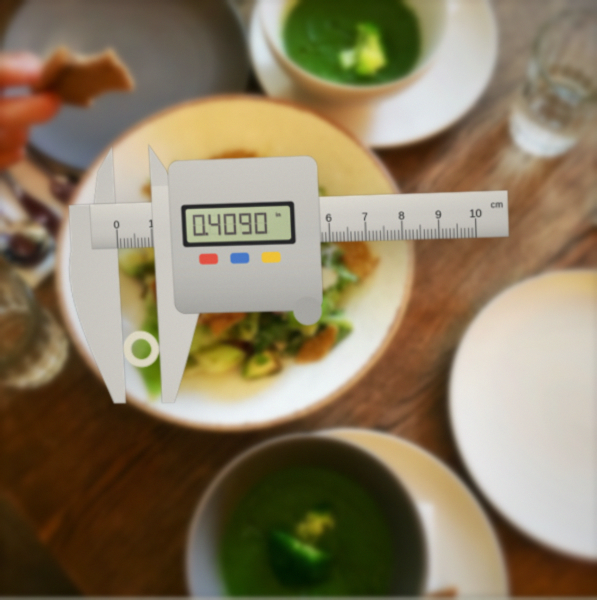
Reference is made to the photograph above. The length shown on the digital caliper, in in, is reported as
0.4090 in
